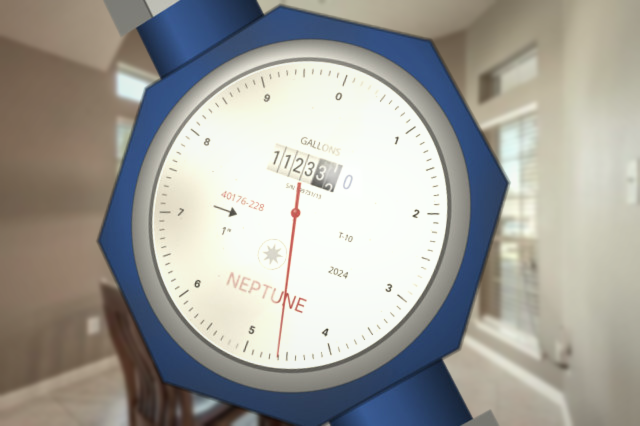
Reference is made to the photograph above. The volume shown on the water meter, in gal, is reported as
1123314.6 gal
